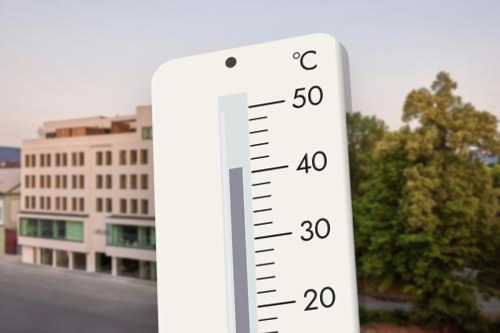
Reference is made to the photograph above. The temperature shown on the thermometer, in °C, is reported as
41 °C
